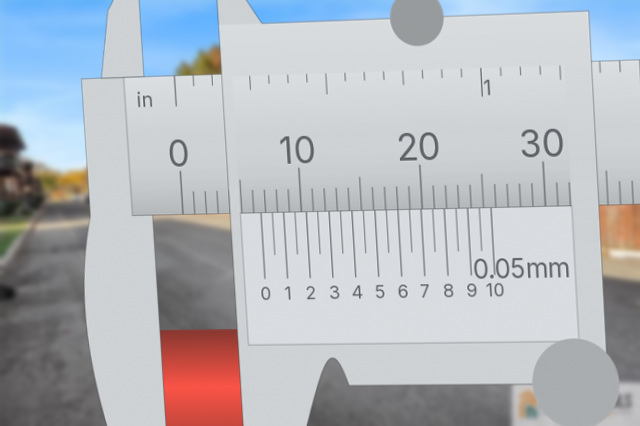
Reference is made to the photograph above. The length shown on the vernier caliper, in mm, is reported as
6.6 mm
